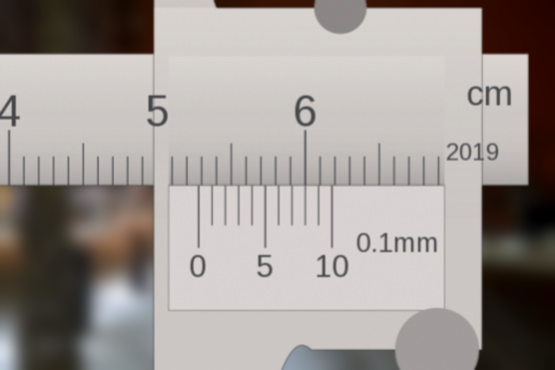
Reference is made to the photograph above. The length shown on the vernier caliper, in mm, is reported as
52.8 mm
